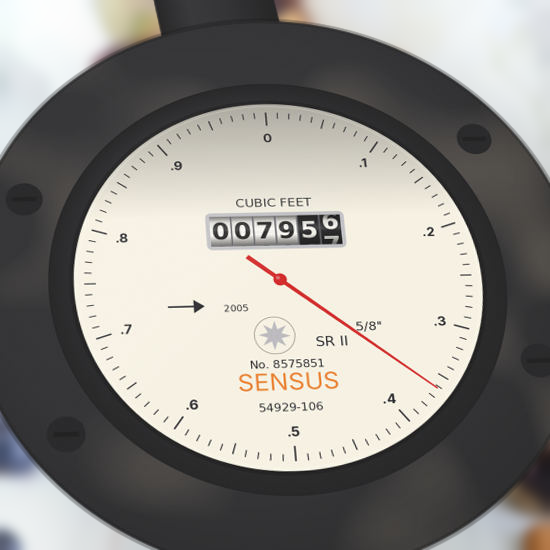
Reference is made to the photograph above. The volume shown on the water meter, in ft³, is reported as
7956.36 ft³
